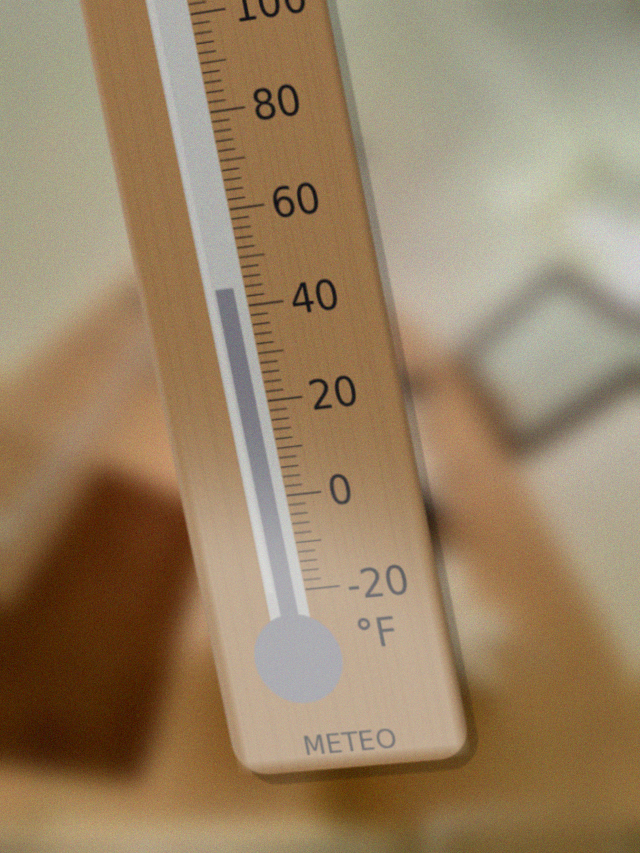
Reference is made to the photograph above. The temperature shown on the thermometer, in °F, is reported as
44 °F
